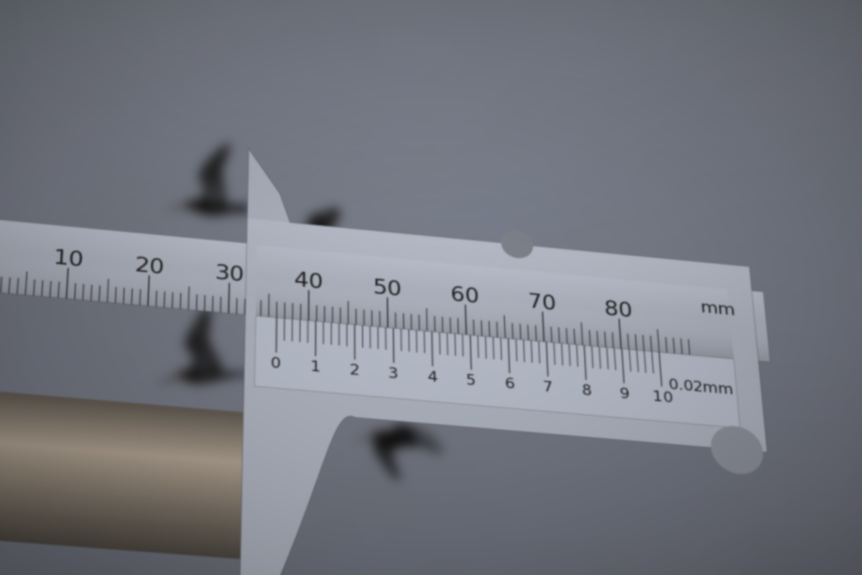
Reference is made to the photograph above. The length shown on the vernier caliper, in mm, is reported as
36.0 mm
